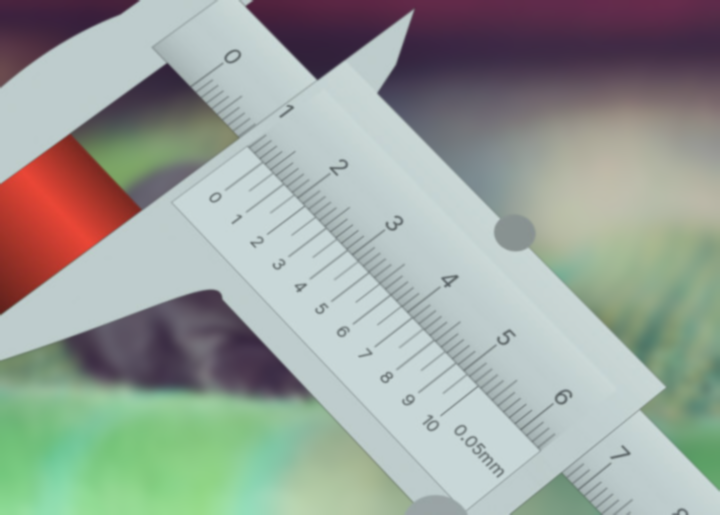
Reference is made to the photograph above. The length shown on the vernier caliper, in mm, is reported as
13.6 mm
